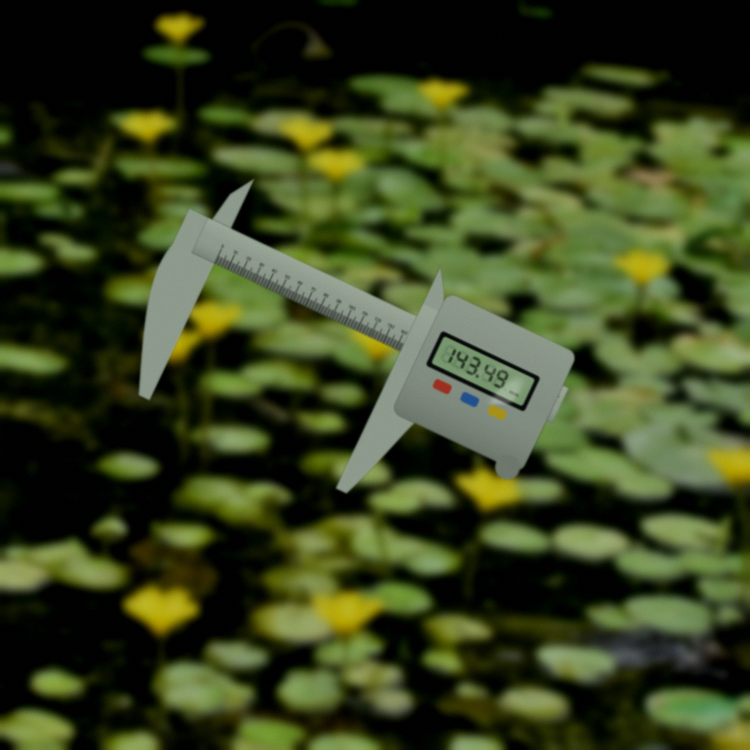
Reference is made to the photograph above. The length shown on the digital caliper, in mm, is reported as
143.49 mm
